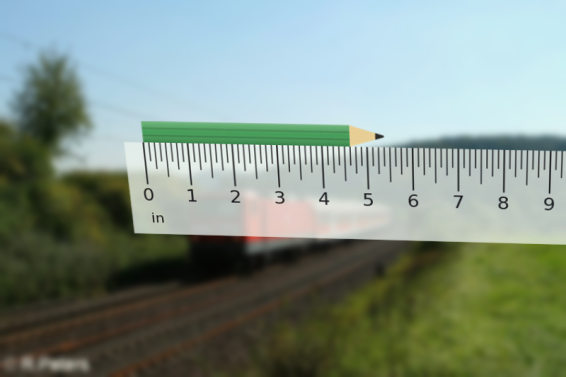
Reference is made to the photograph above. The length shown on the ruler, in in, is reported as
5.375 in
